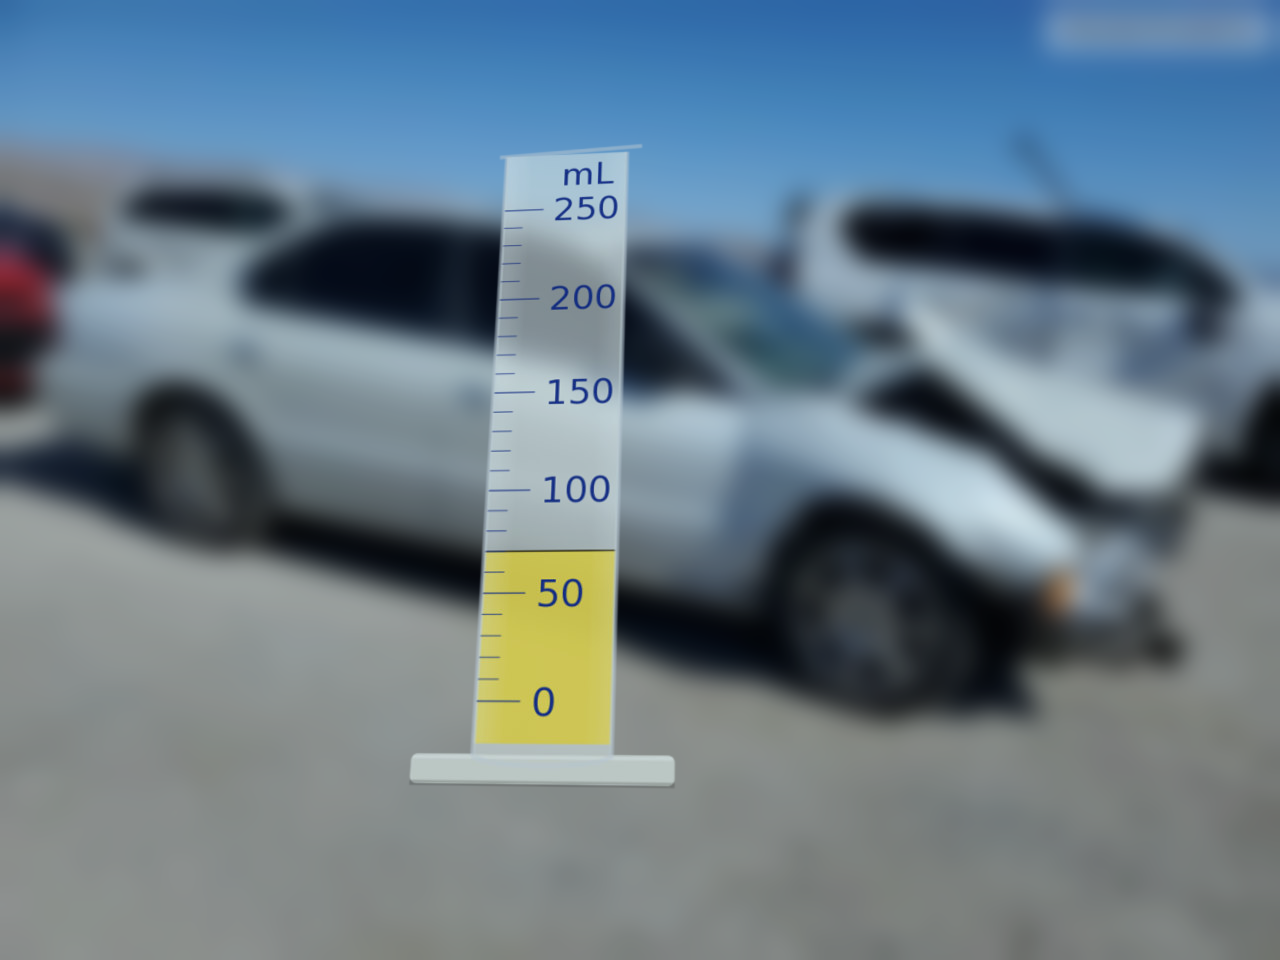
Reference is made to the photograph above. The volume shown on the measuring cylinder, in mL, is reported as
70 mL
